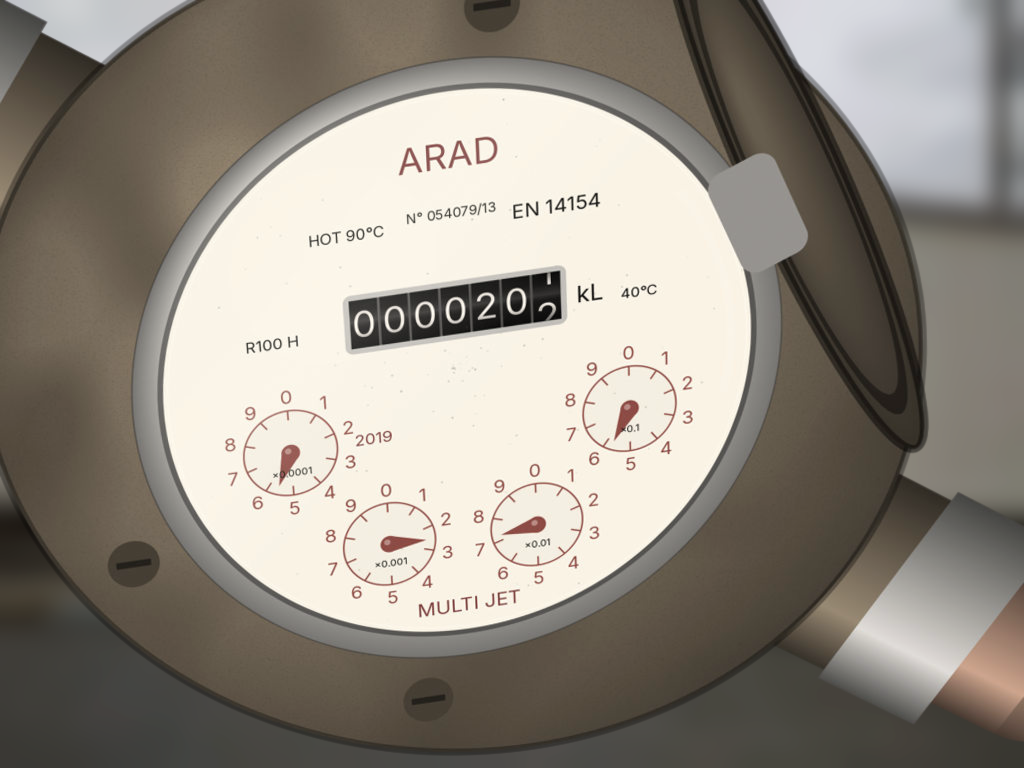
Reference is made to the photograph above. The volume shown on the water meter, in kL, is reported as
201.5725 kL
